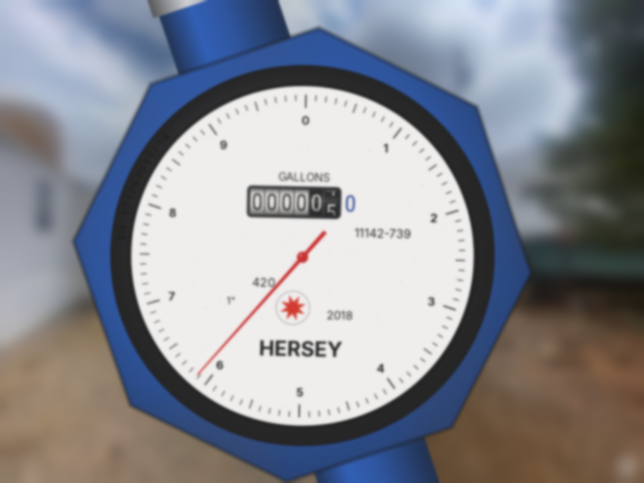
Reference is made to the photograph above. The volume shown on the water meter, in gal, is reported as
46.1 gal
